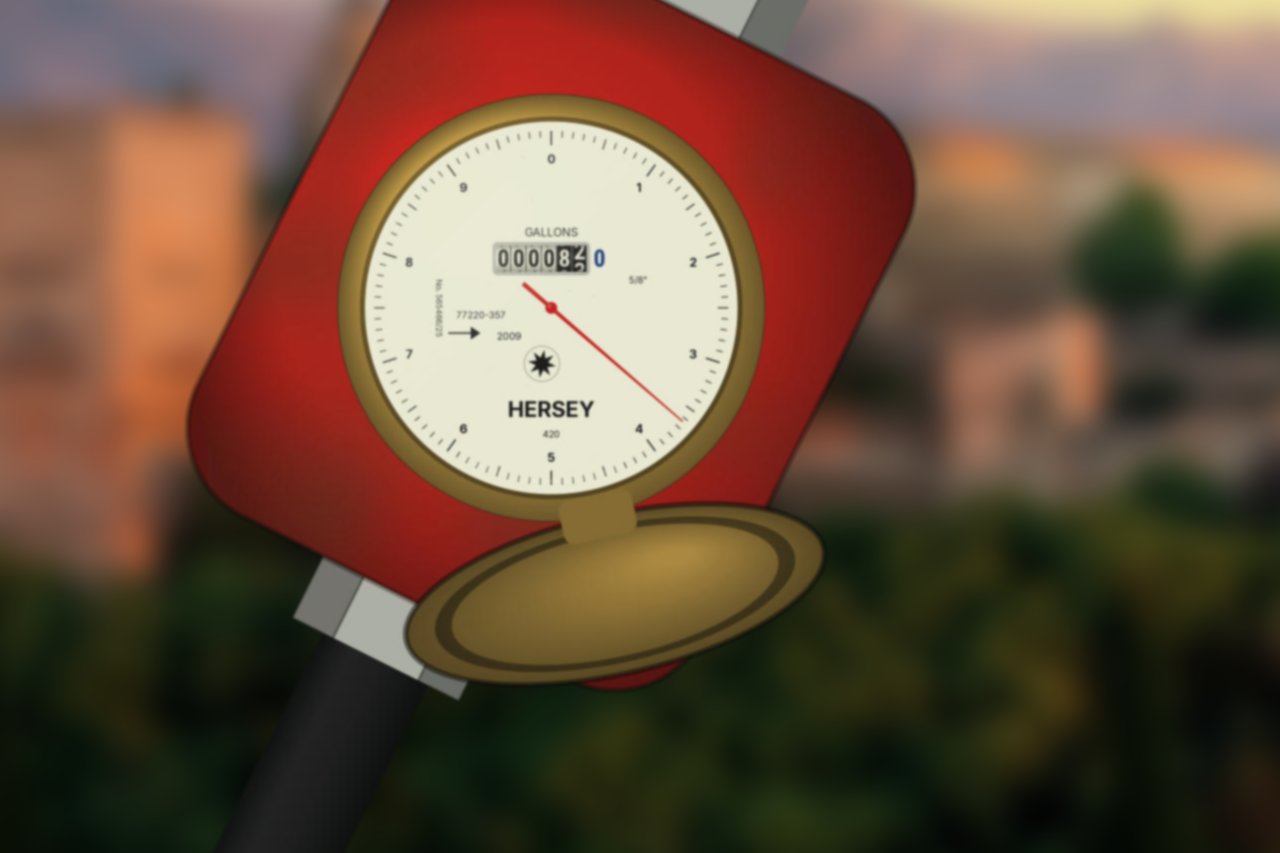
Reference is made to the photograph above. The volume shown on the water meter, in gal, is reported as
823.6 gal
